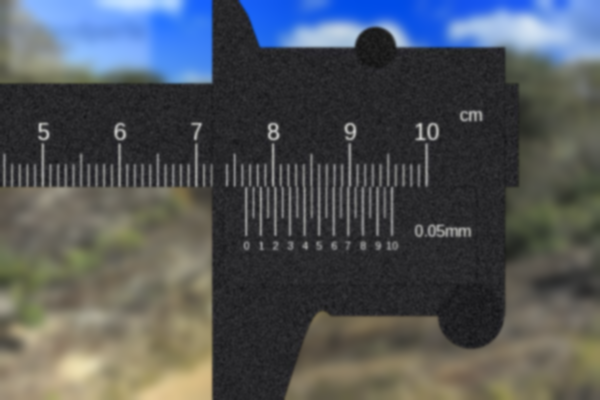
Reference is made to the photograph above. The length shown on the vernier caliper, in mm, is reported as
76.5 mm
